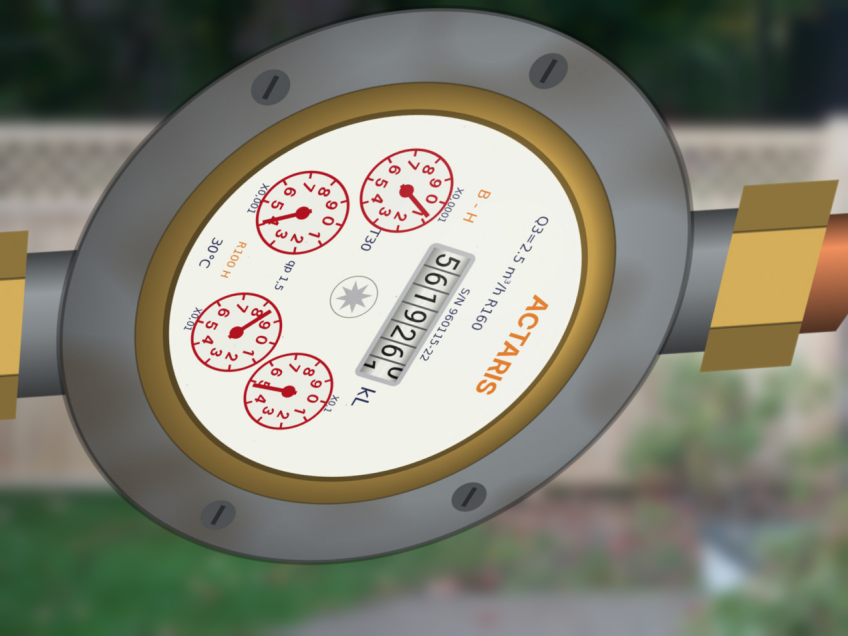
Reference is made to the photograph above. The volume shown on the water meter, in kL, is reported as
5619260.4840 kL
